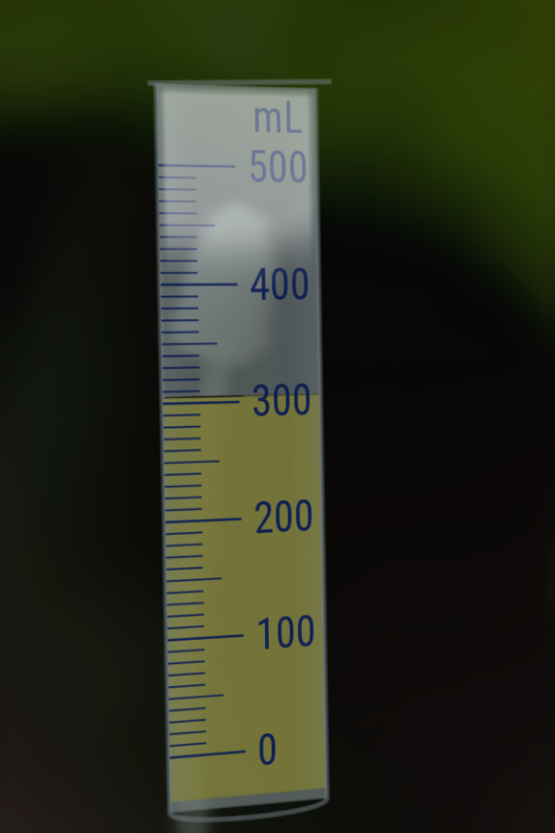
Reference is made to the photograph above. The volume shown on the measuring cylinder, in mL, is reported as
305 mL
